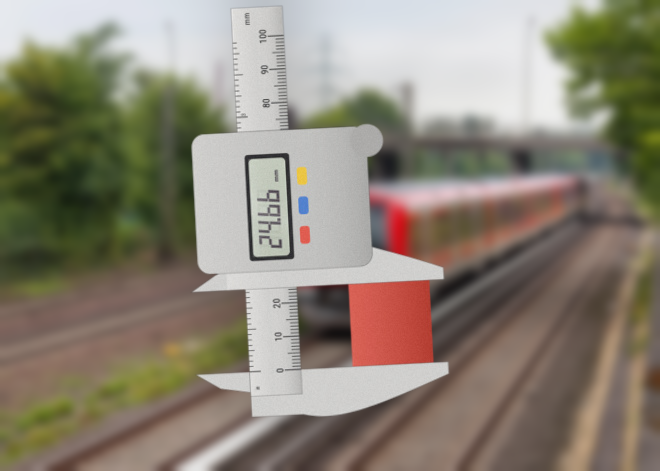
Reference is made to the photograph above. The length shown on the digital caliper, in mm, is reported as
24.66 mm
